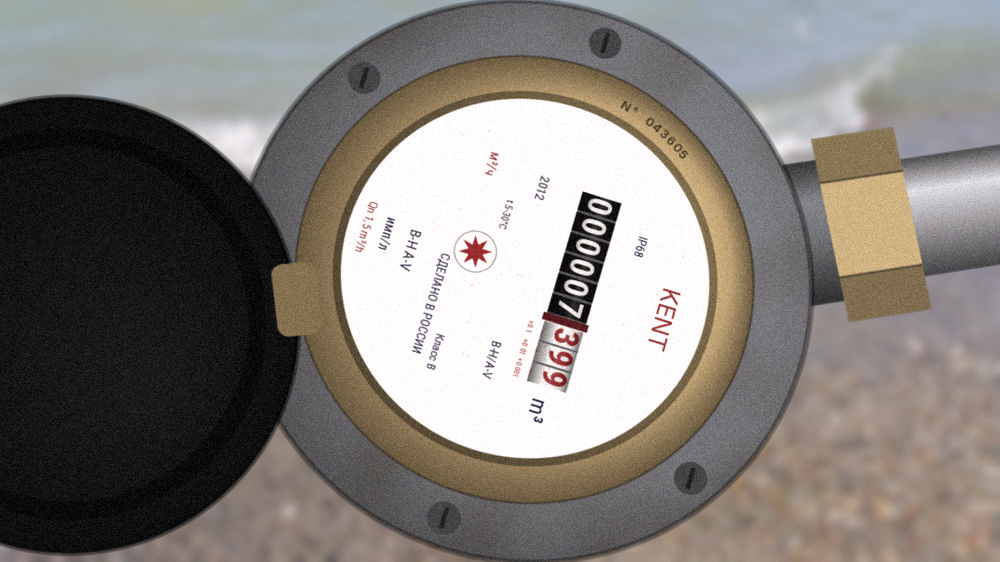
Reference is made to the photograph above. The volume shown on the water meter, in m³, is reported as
7.399 m³
